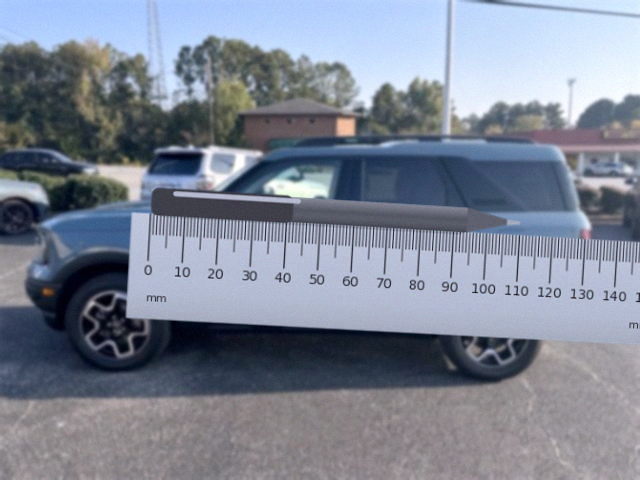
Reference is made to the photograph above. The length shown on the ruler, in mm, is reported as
110 mm
